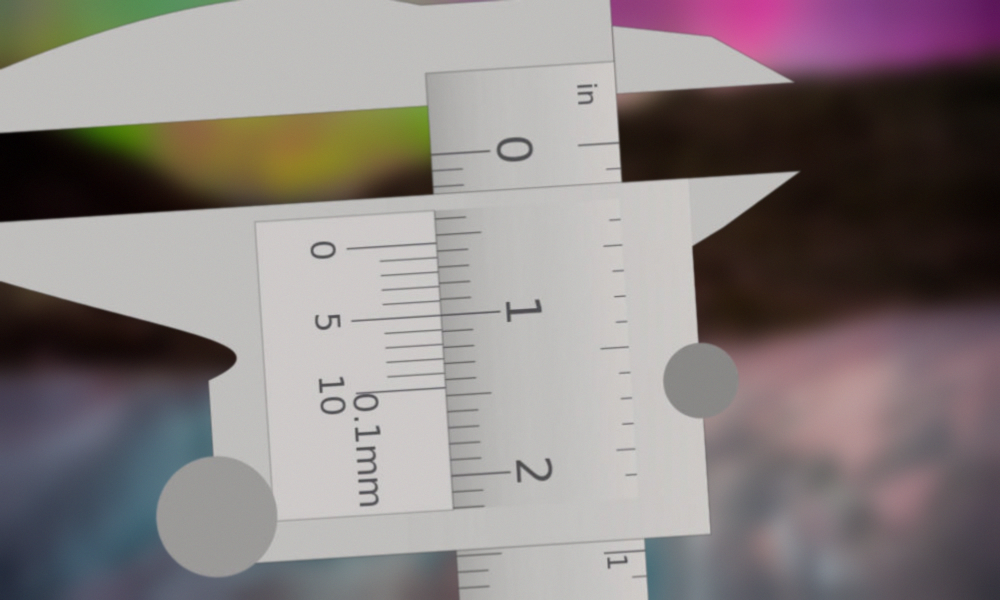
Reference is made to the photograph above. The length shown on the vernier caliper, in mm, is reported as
5.5 mm
